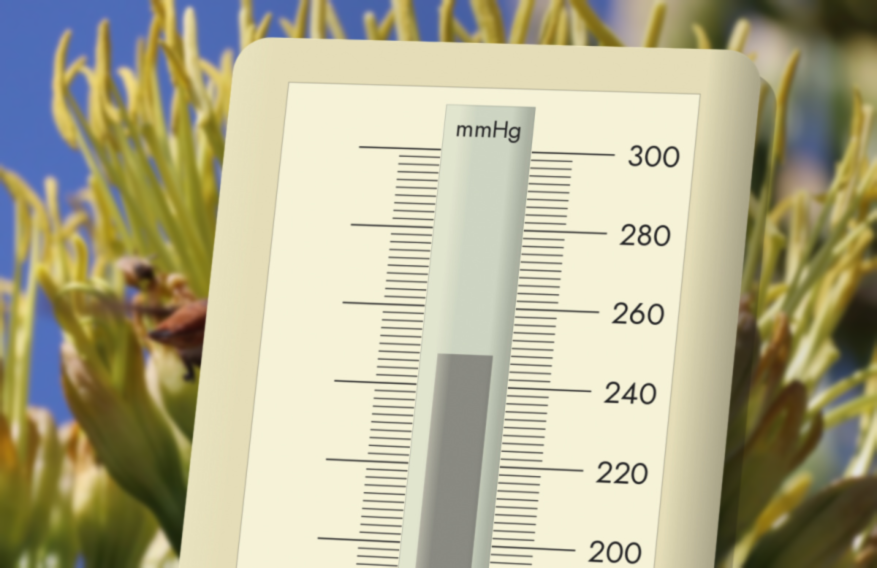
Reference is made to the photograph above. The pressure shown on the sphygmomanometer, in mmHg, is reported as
248 mmHg
